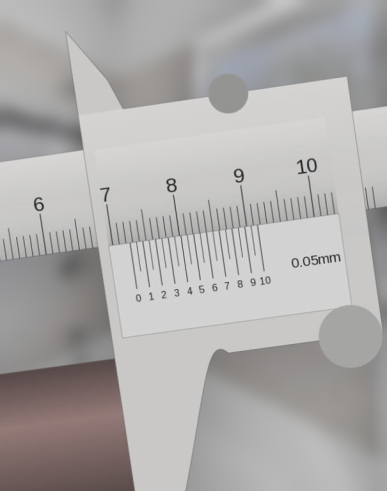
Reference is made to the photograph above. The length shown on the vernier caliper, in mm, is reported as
72.6 mm
